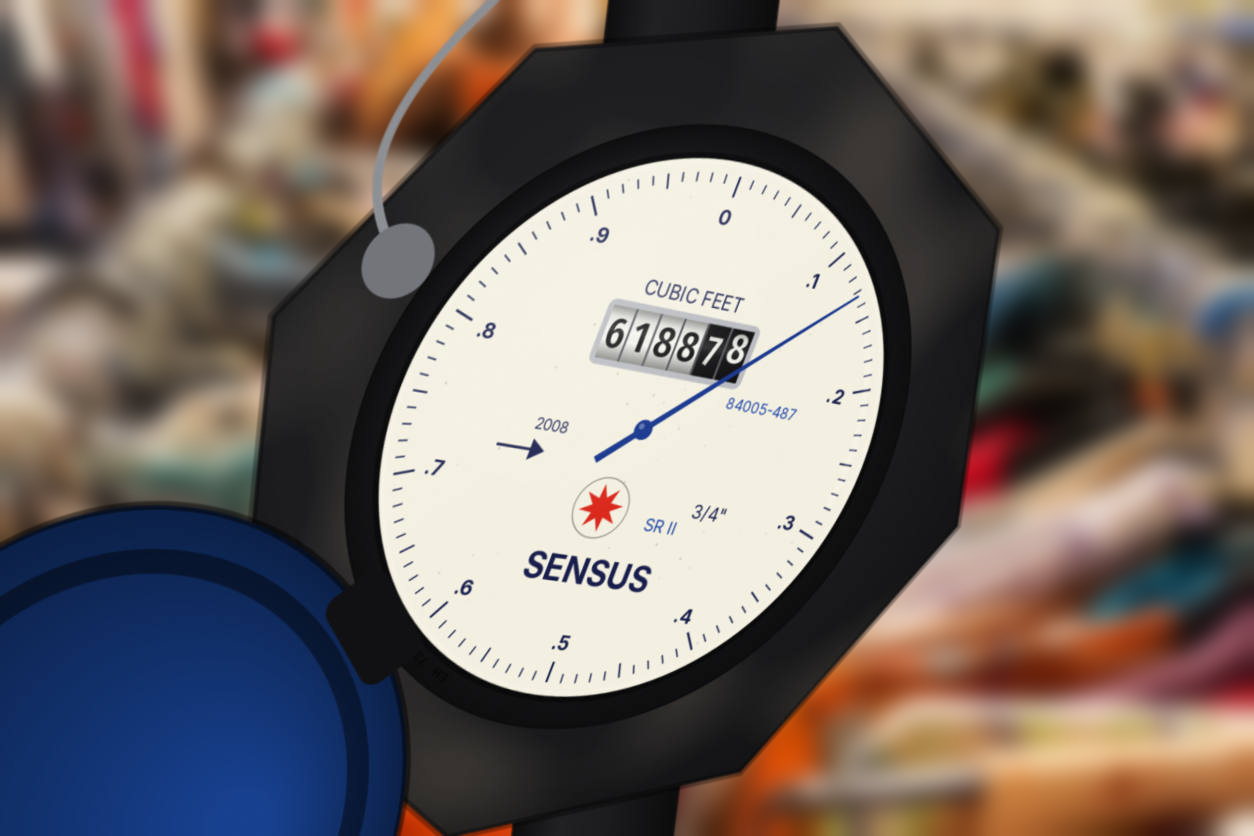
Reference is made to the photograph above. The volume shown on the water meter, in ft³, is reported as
618878.13 ft³
